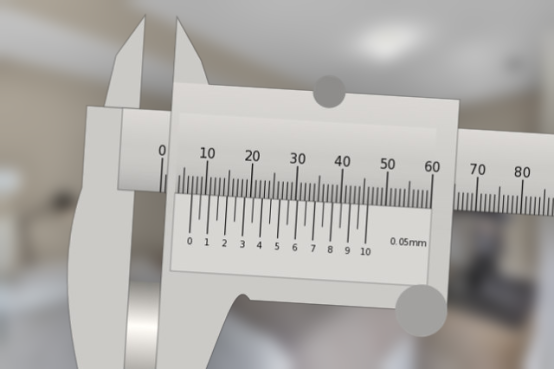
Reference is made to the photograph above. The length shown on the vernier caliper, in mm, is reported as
7.0 mm
